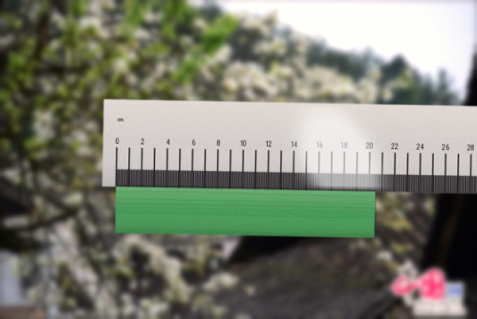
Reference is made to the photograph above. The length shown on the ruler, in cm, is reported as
20.5 cm
